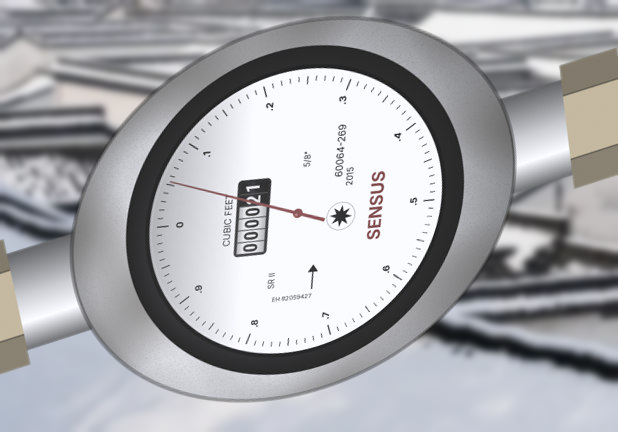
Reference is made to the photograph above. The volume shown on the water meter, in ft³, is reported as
21.05 ft³
